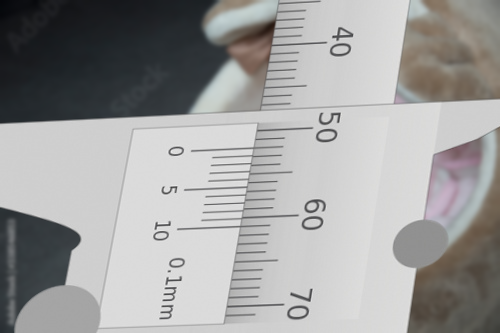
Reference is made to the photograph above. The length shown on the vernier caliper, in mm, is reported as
52.0 mm
